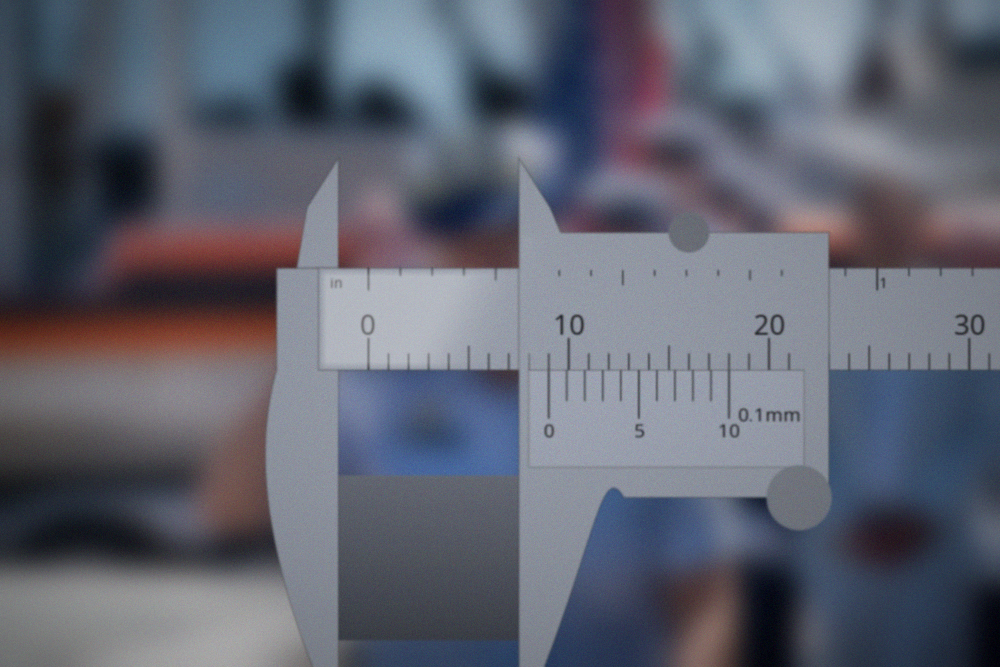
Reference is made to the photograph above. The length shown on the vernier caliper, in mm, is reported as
9.0 mm
